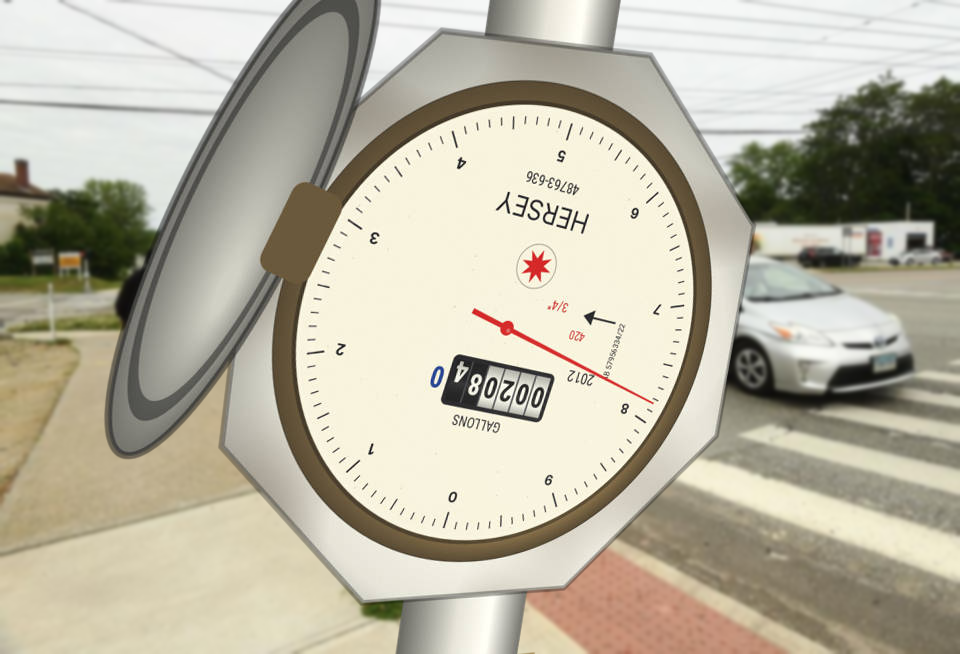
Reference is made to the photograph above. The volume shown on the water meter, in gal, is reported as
20837.8 gal
